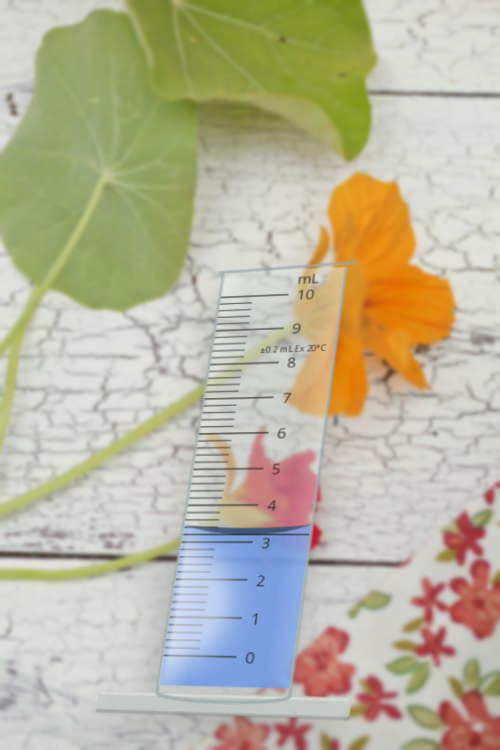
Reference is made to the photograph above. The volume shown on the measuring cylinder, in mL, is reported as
3.2 mL
